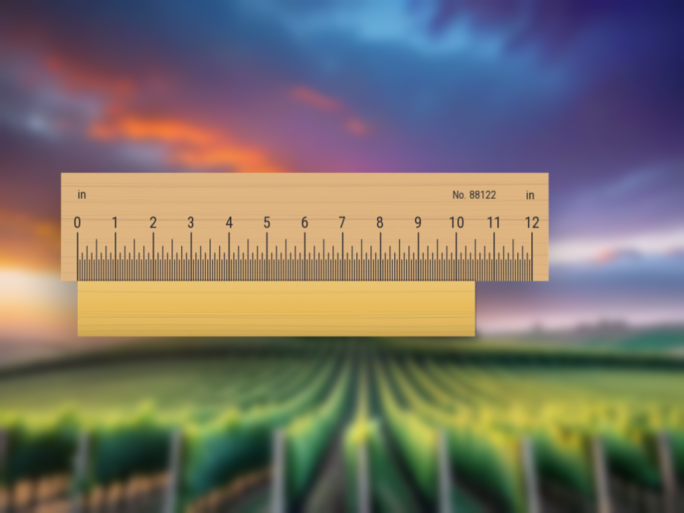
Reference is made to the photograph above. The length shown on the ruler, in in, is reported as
10.5 in
